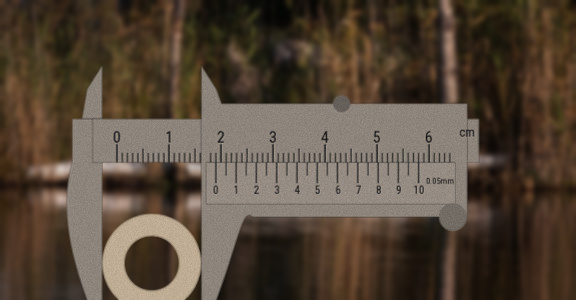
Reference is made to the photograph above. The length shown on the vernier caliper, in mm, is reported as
19.0 mm
